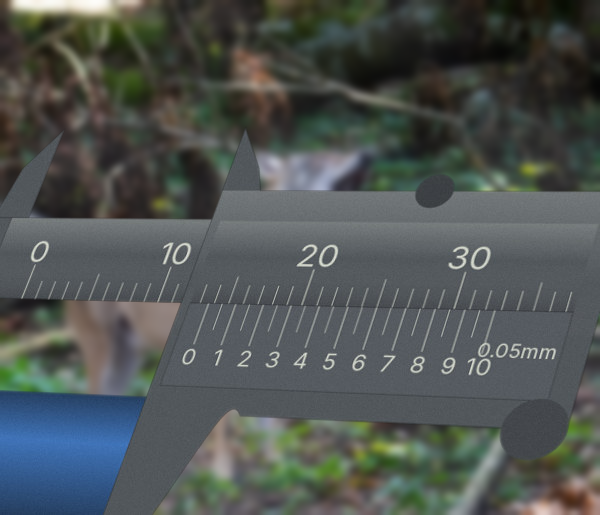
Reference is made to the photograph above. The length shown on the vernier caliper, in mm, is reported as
13.6 mm
